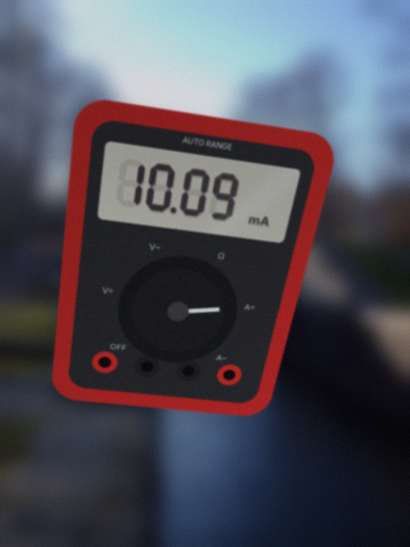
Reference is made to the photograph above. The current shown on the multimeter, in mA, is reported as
10.09 mA
